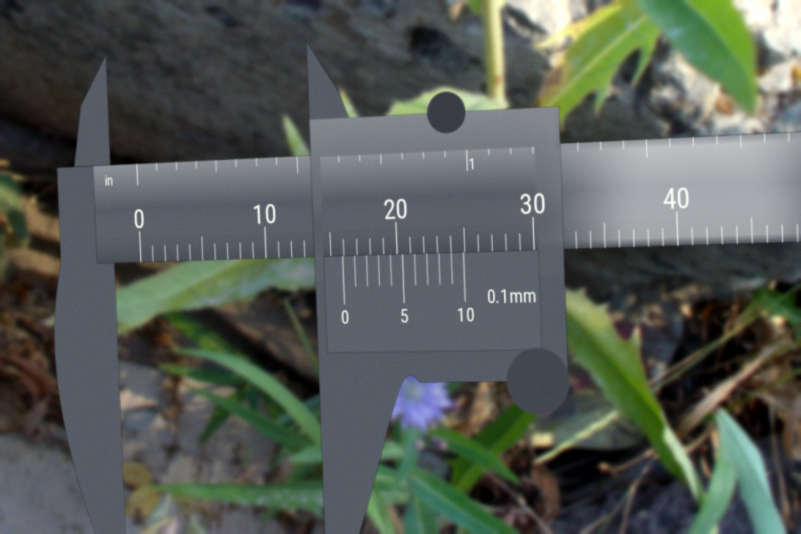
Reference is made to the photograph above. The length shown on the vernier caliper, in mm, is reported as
15.9 mm
